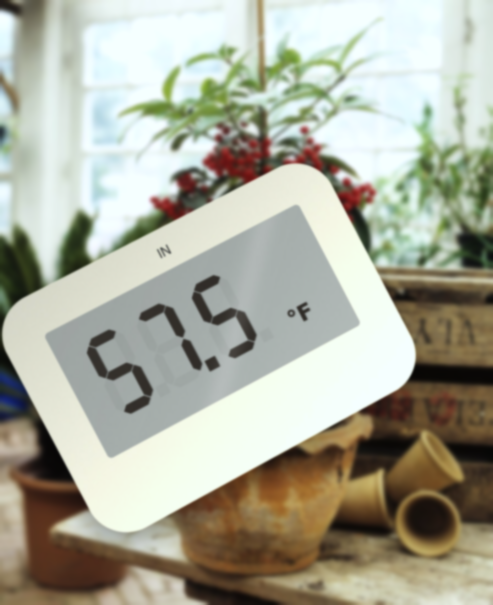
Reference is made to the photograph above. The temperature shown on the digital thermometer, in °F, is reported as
57.5 °F
